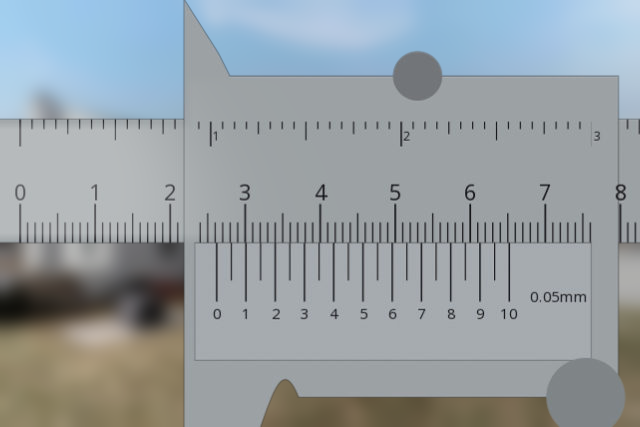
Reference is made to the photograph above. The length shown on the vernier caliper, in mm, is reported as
26.2 mm
